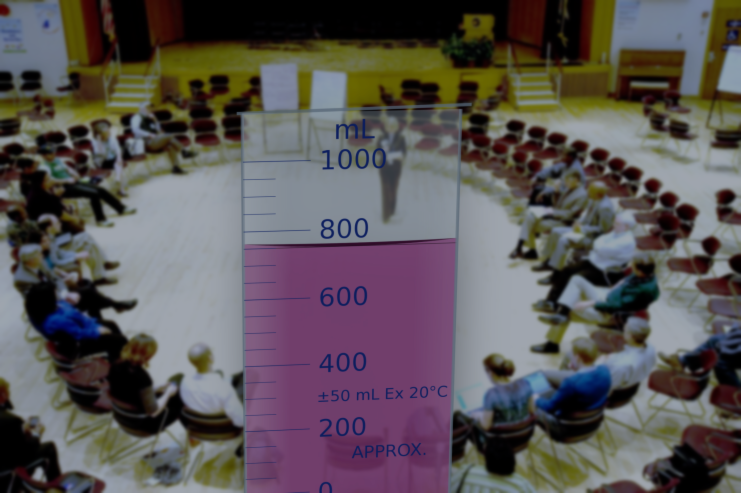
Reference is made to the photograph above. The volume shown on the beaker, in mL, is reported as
750 mL
